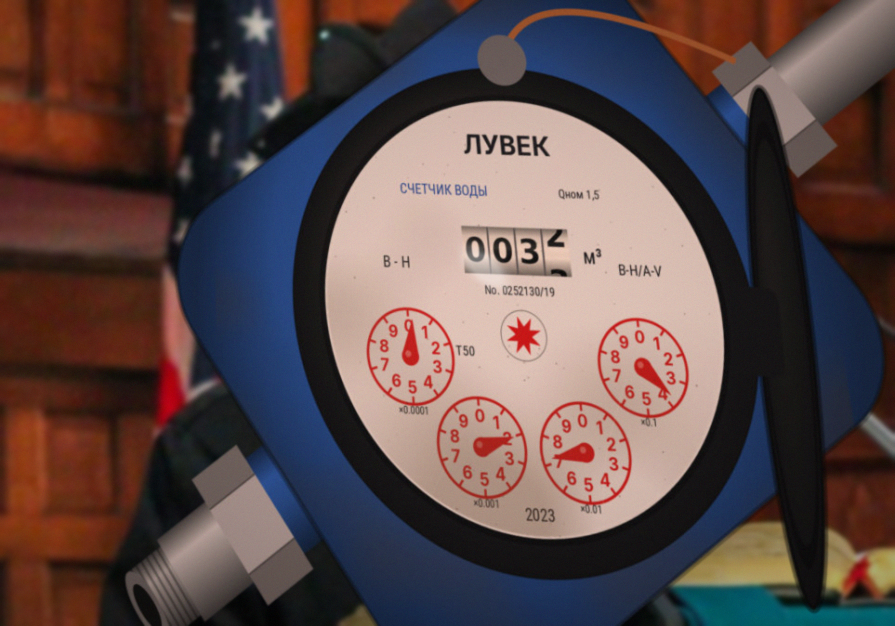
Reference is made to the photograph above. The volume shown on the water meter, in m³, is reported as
32.3720 m³
